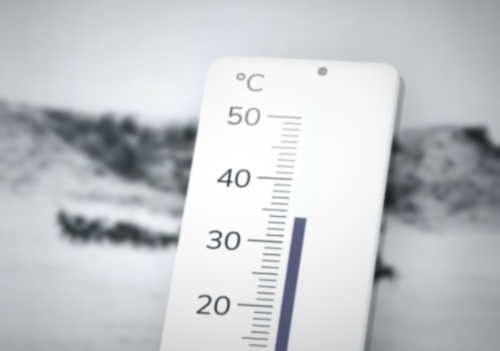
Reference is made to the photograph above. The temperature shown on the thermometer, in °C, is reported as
34 °C
